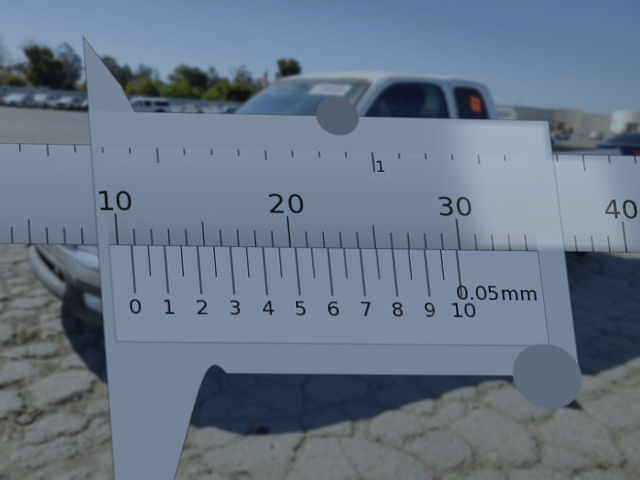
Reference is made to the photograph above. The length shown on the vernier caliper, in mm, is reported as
10.8 mm
